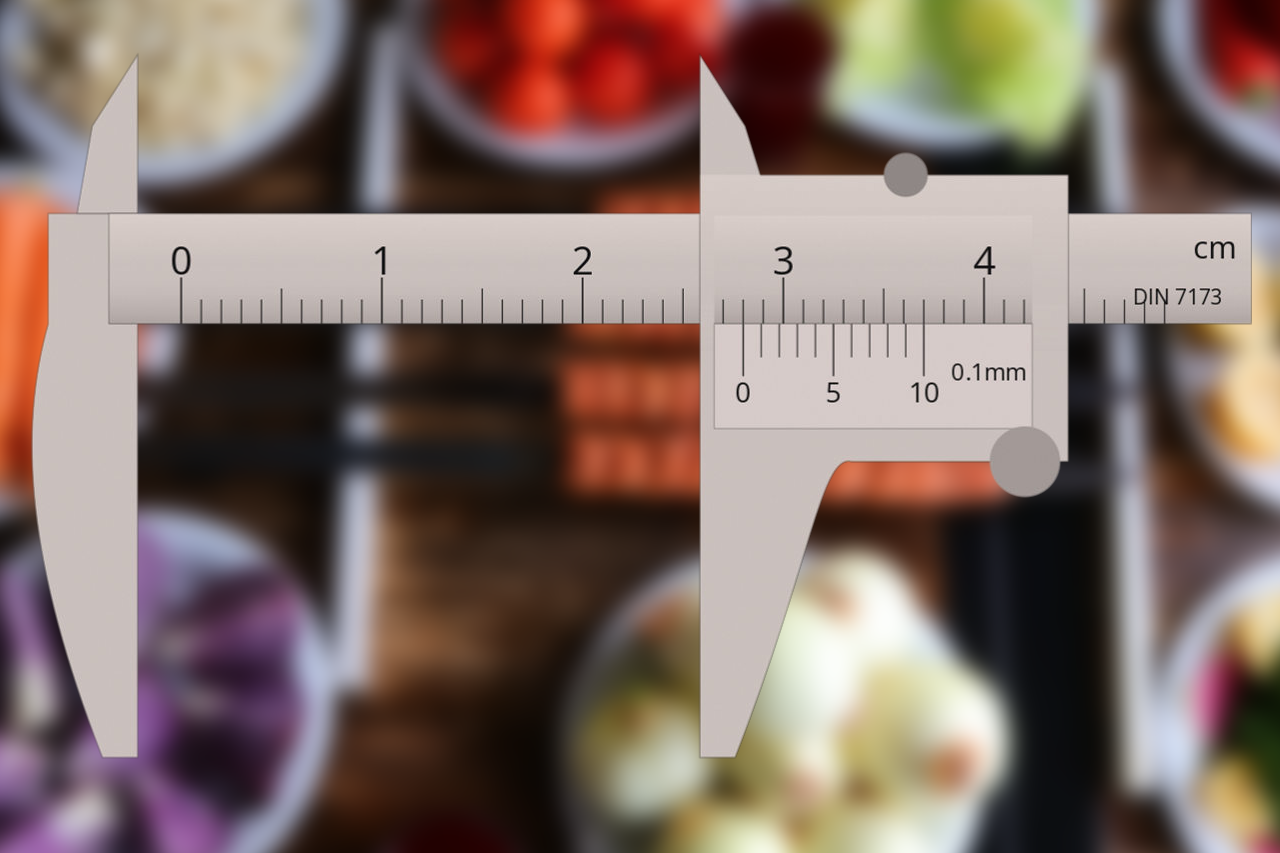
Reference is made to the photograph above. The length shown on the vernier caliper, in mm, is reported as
28.0 mm
